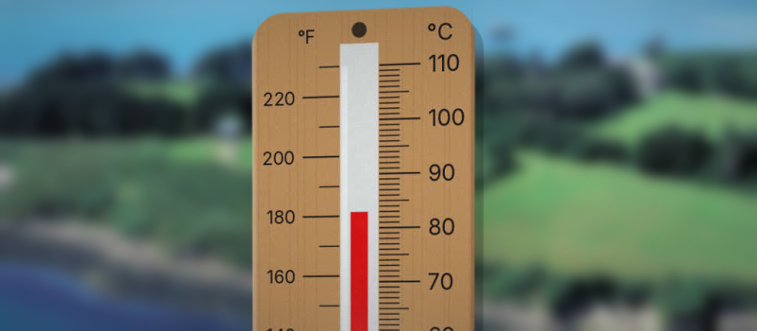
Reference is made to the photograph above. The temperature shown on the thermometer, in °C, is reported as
83 °C
